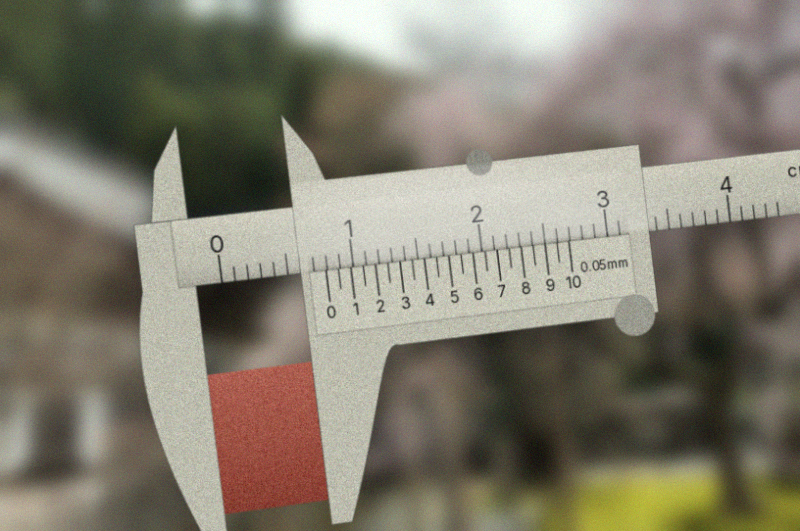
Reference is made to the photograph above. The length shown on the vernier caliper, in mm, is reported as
7.9 mm
